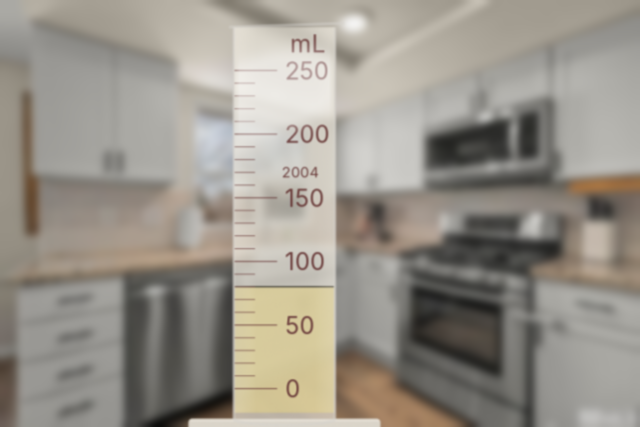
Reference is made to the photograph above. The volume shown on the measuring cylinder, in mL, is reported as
80 mL
